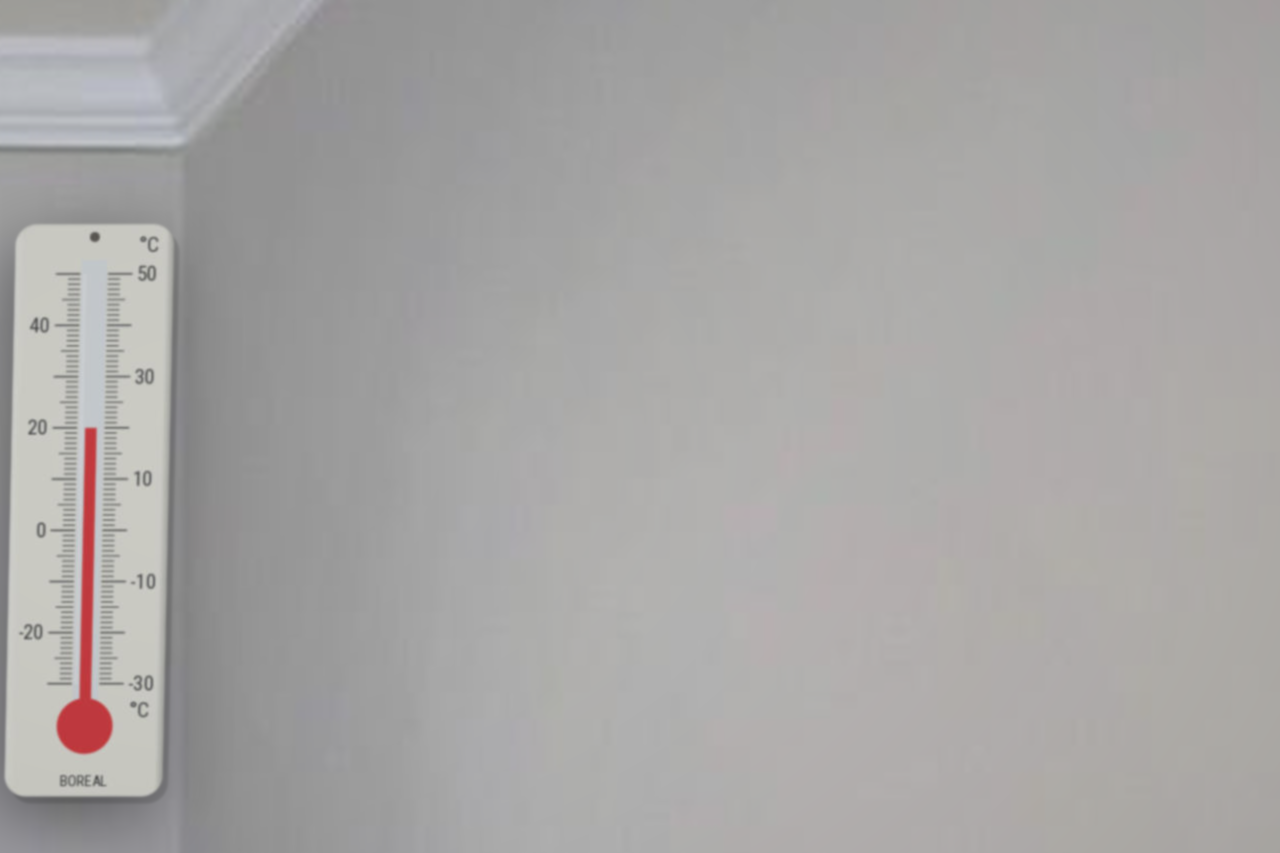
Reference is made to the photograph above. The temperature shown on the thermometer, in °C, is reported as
20 °C
